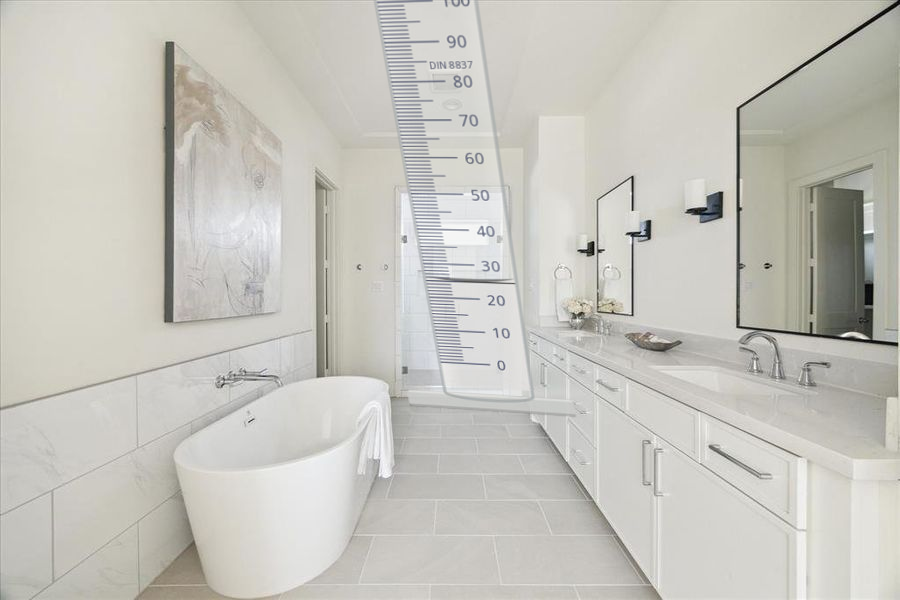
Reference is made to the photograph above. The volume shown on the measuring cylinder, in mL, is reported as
25 mL
